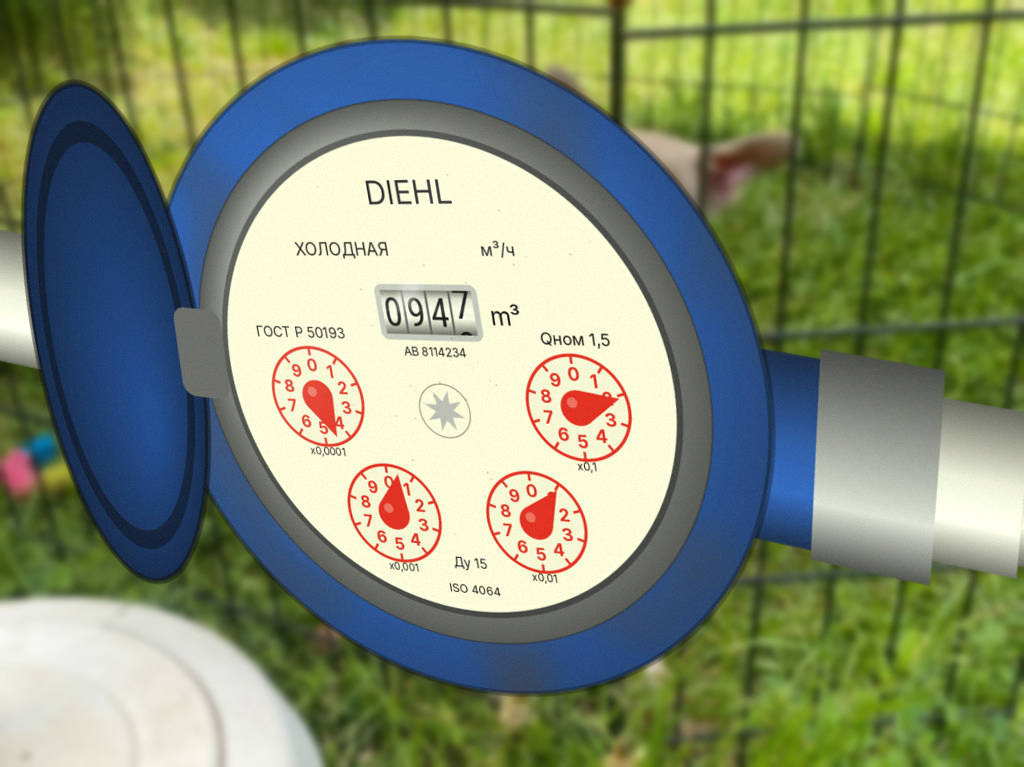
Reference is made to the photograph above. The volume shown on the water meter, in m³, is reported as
947.2104 m³
